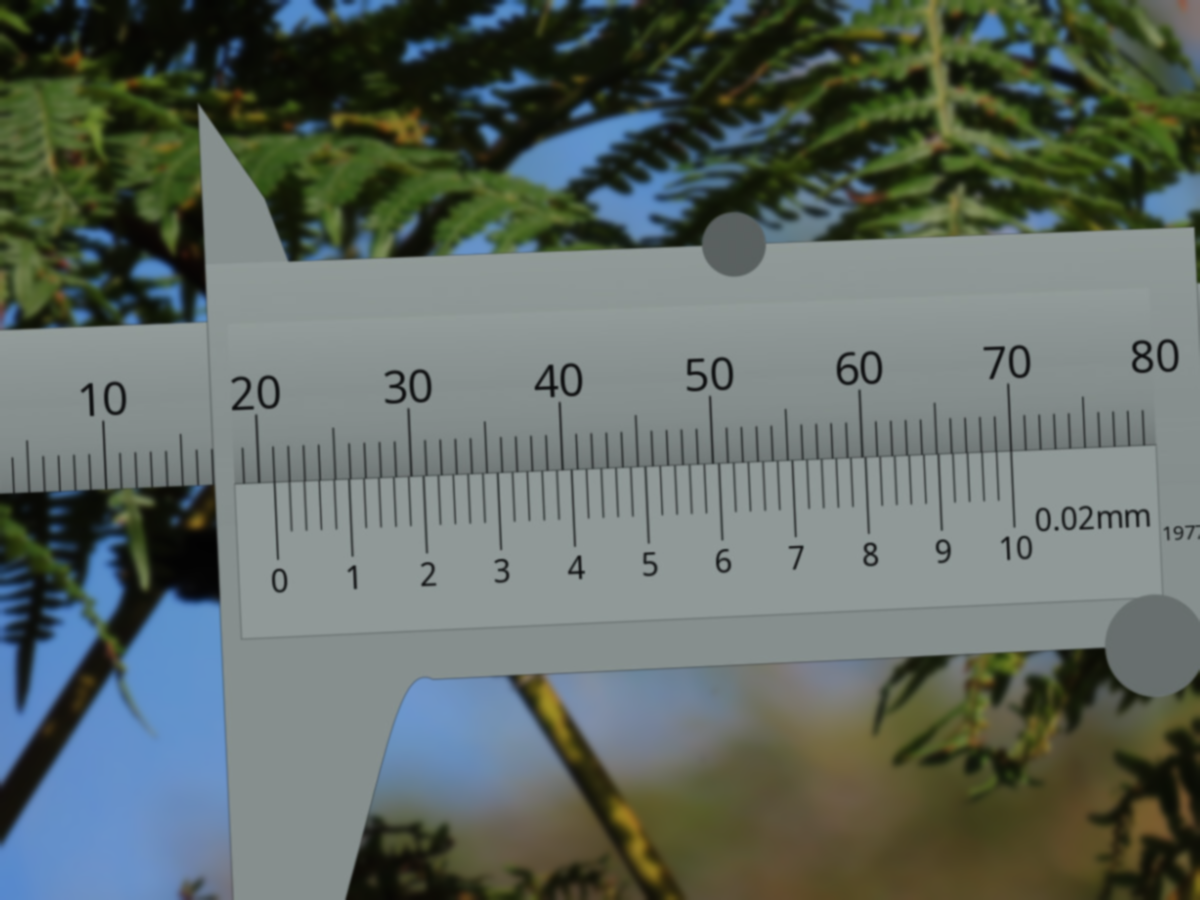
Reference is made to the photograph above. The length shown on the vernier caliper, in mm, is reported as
21.0 mm
